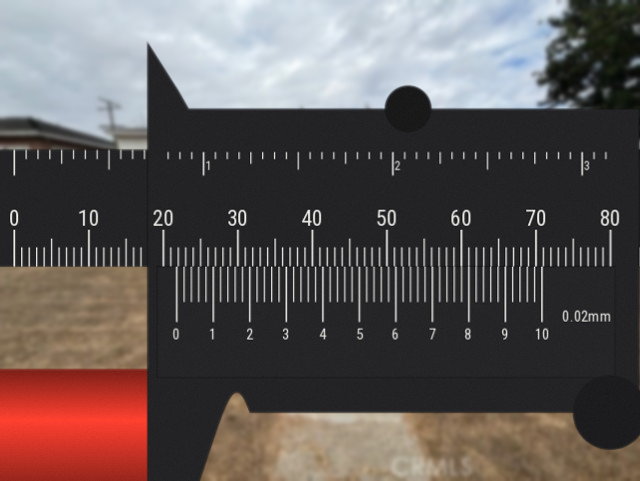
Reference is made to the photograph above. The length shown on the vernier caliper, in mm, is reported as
21.8 mm
